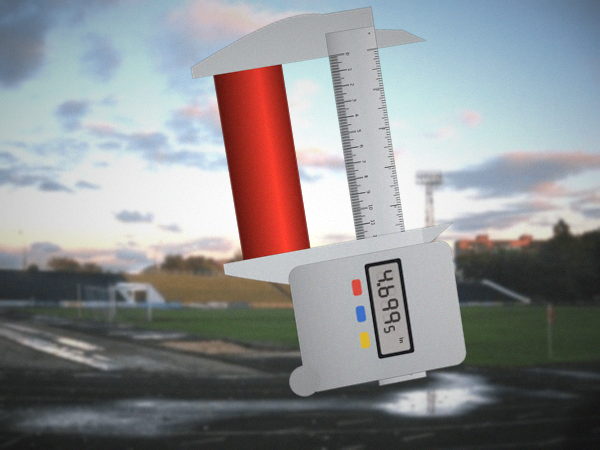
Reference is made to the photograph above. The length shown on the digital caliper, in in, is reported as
4.6995 in
